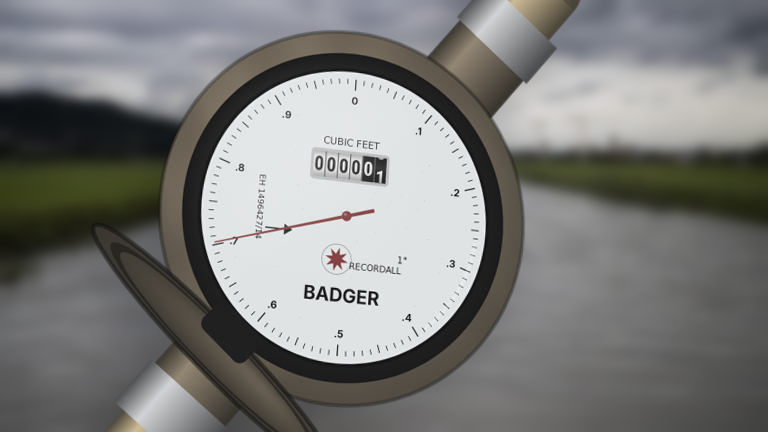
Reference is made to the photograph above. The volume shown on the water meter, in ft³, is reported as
0.70 ft³
